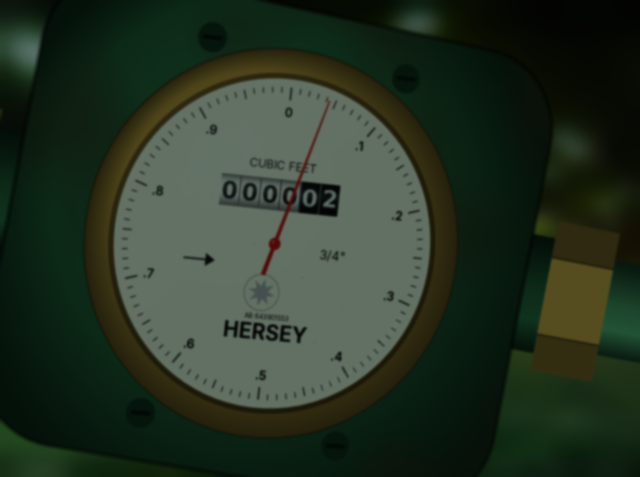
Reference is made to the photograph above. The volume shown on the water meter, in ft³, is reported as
2.04 ft³
